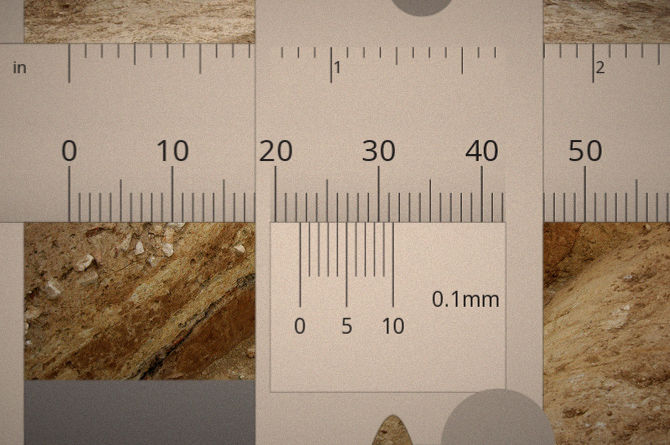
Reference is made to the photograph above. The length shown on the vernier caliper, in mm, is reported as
22.4 mm
